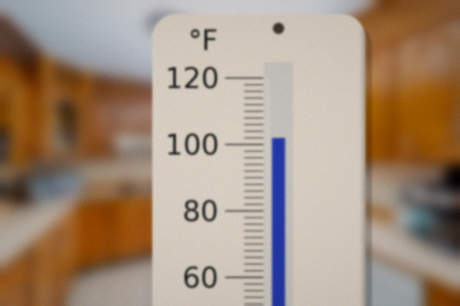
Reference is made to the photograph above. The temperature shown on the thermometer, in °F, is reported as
102 °F
